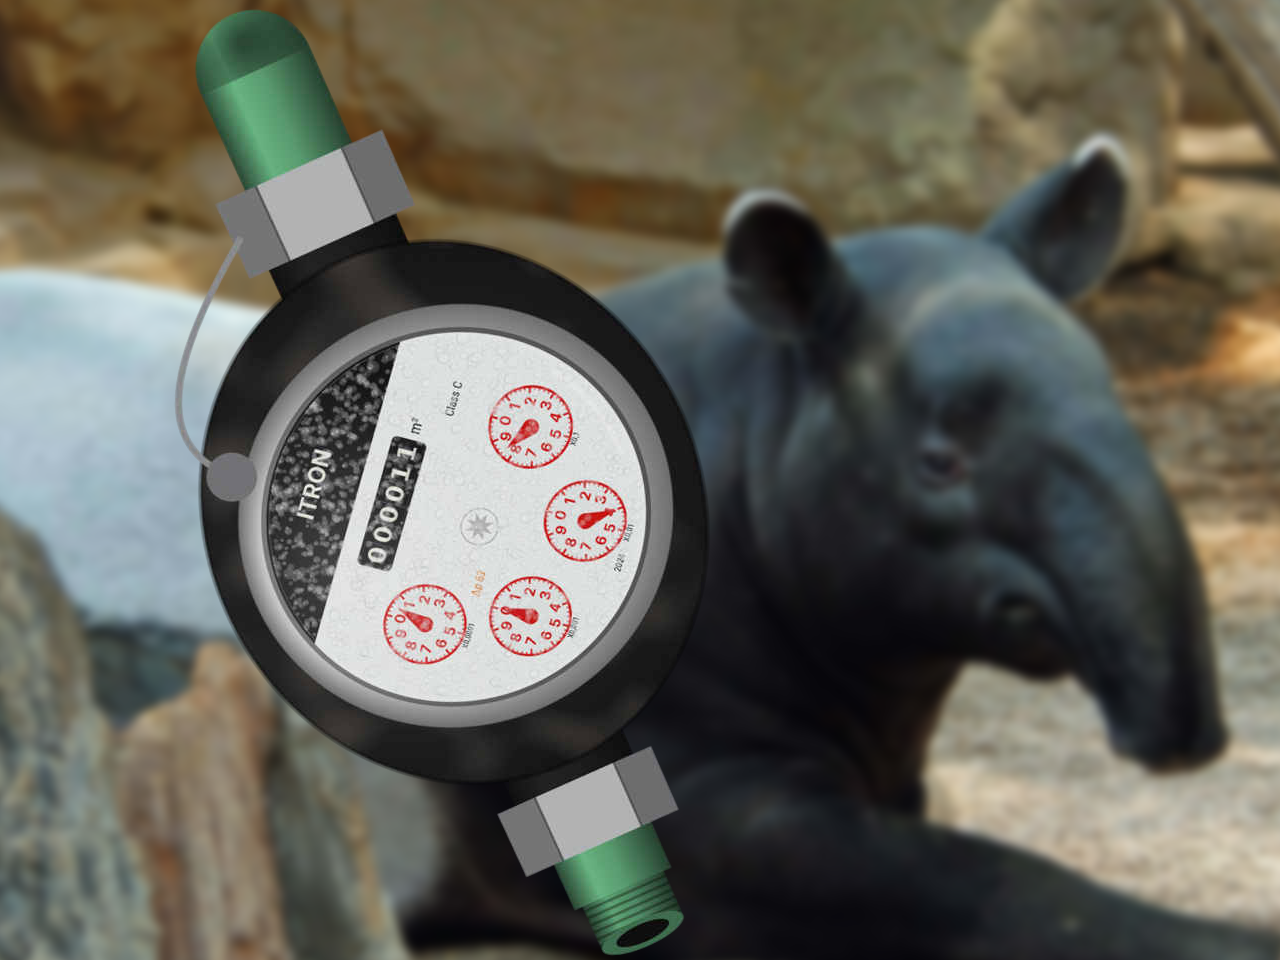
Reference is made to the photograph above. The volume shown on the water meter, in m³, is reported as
11.8400 m³
